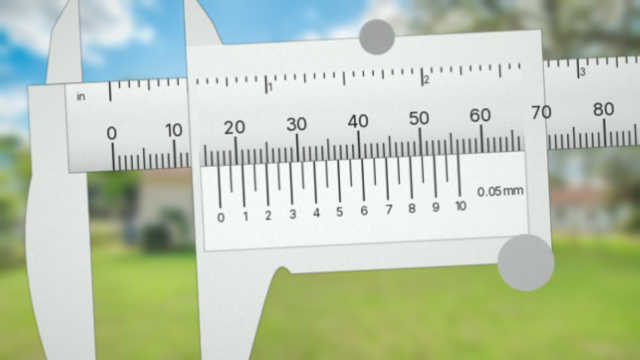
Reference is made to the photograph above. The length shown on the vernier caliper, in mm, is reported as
17.0 mm
